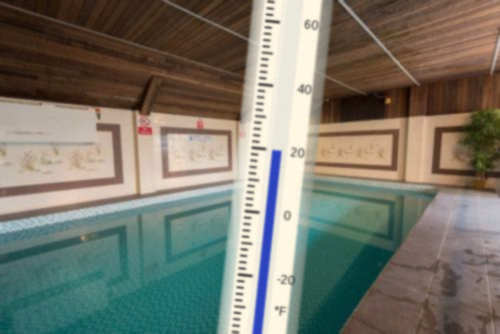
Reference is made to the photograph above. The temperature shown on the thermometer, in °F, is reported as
20 °F
